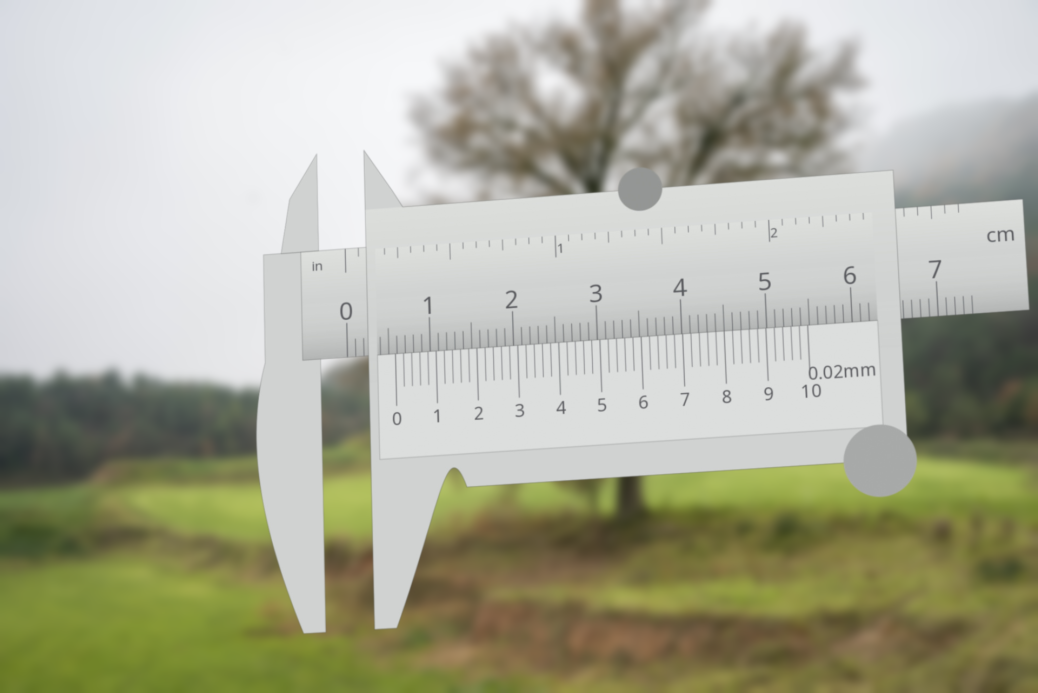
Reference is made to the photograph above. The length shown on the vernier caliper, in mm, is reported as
5.8 mm
